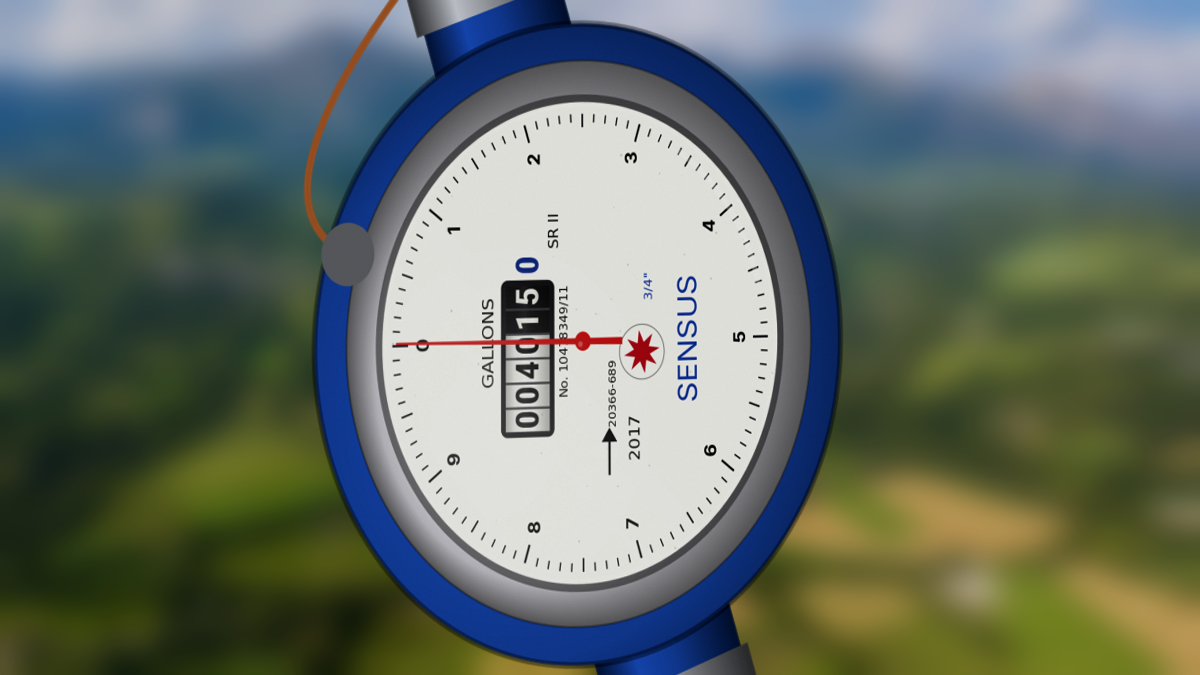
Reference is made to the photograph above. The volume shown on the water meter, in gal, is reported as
40150.0 gal
